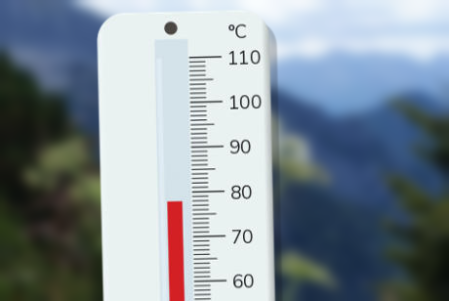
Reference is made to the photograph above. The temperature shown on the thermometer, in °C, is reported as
78 °C
